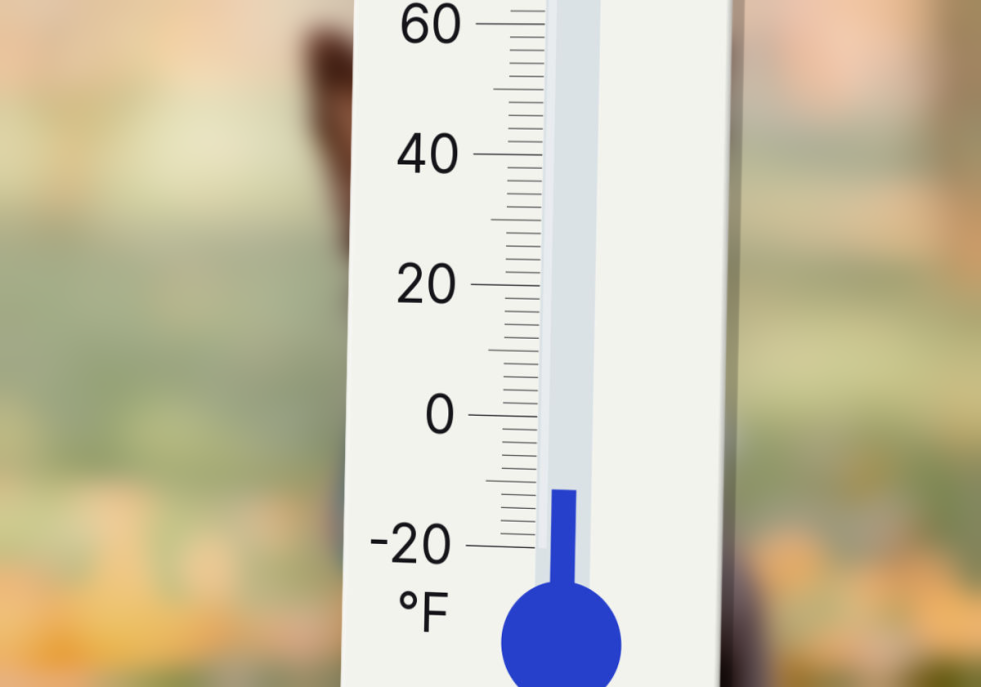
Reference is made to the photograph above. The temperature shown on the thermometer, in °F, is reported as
-11 °F
